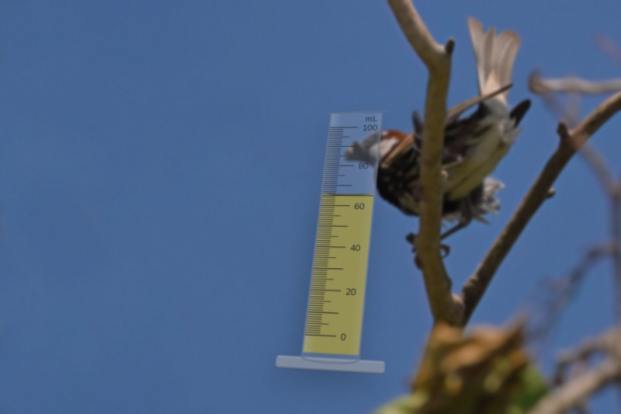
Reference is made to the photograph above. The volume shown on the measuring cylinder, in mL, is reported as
65 mL
